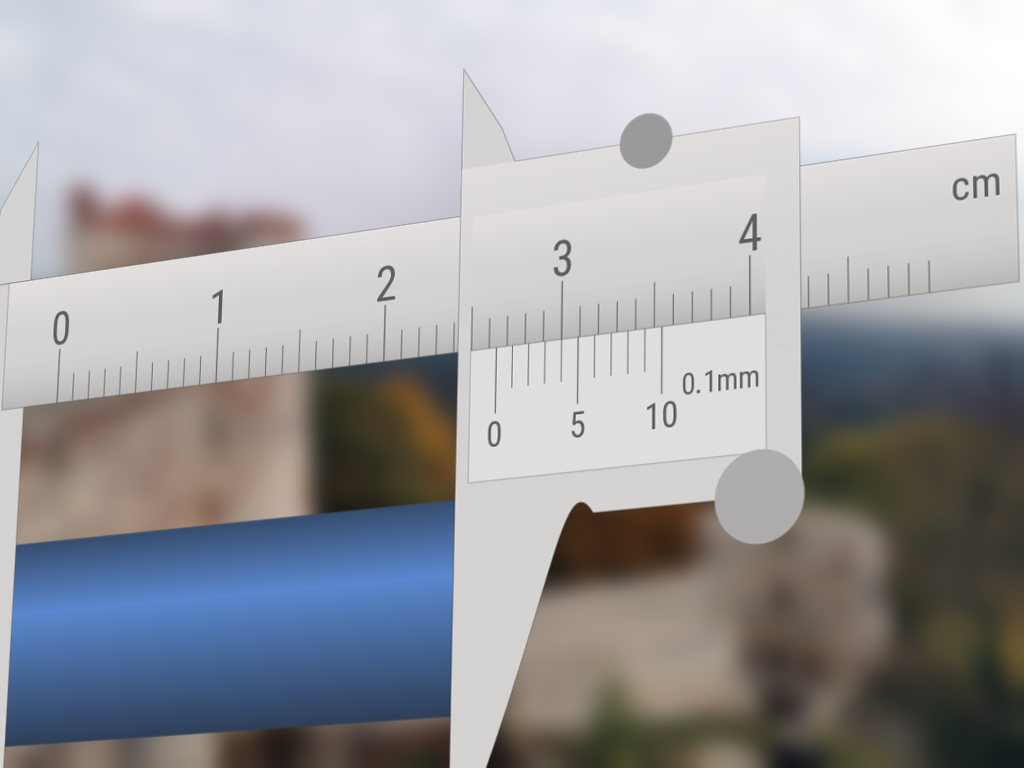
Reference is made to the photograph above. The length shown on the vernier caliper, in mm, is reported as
26.4 mm
